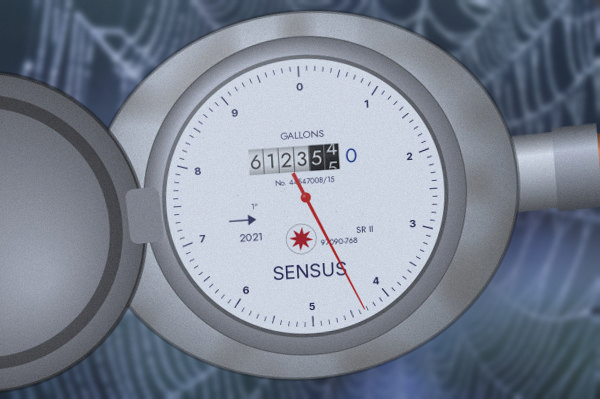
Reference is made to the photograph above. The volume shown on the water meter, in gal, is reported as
6123544.3 gal
